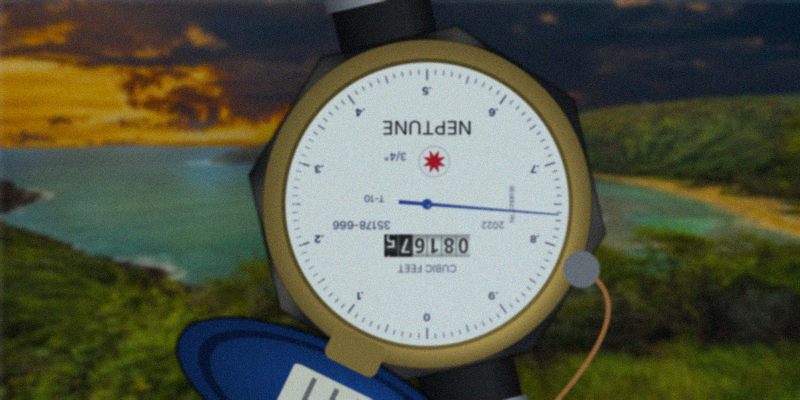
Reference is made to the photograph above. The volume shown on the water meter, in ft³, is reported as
81674.76 ft³
